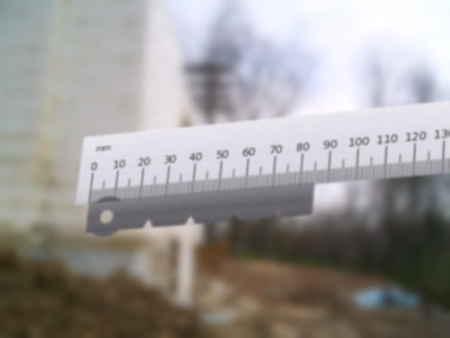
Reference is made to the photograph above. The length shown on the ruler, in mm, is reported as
85 mm
